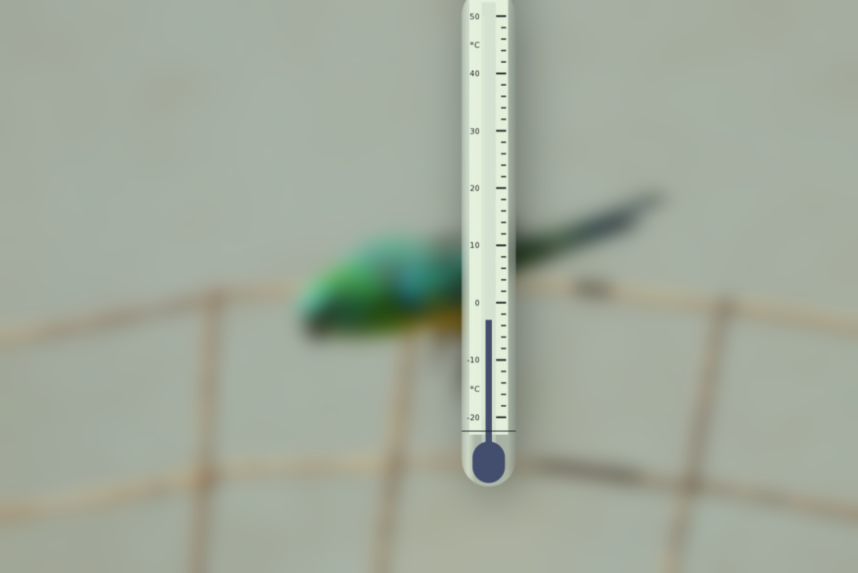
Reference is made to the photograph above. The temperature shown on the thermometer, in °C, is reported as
-3 °C
